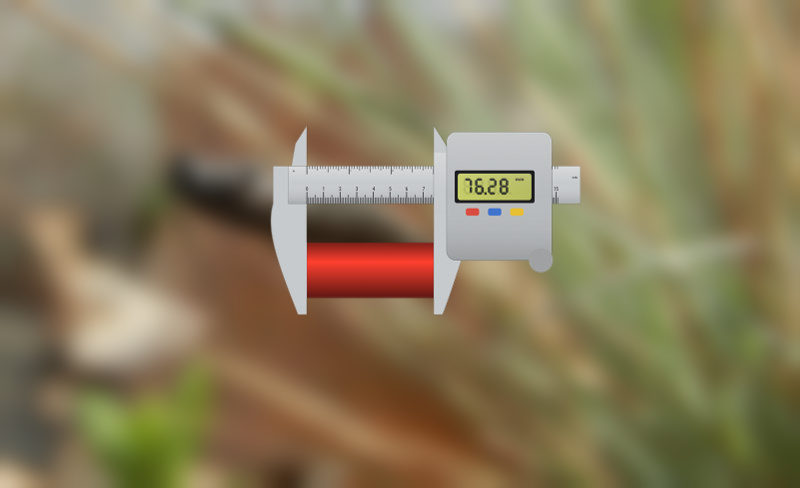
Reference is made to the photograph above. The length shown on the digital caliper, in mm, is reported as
76.28 mm
